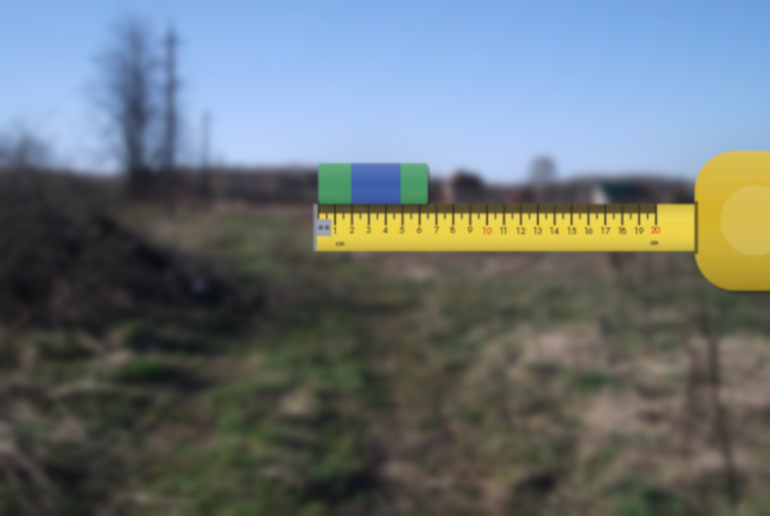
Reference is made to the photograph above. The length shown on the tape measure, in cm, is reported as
6.5 cm
